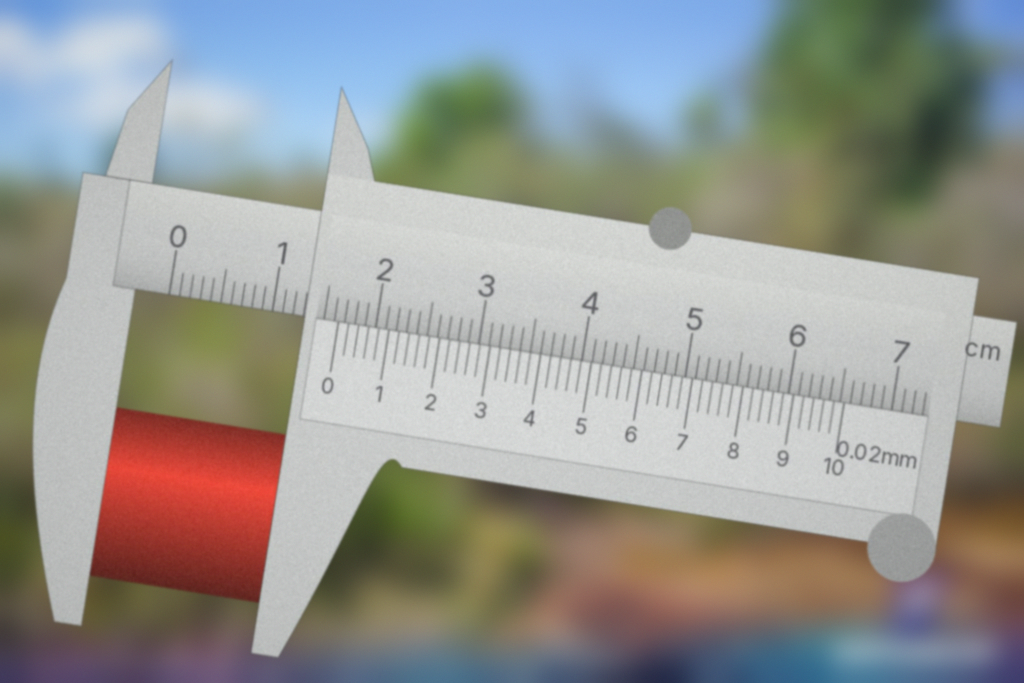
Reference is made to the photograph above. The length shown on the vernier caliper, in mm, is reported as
16.4 mm
